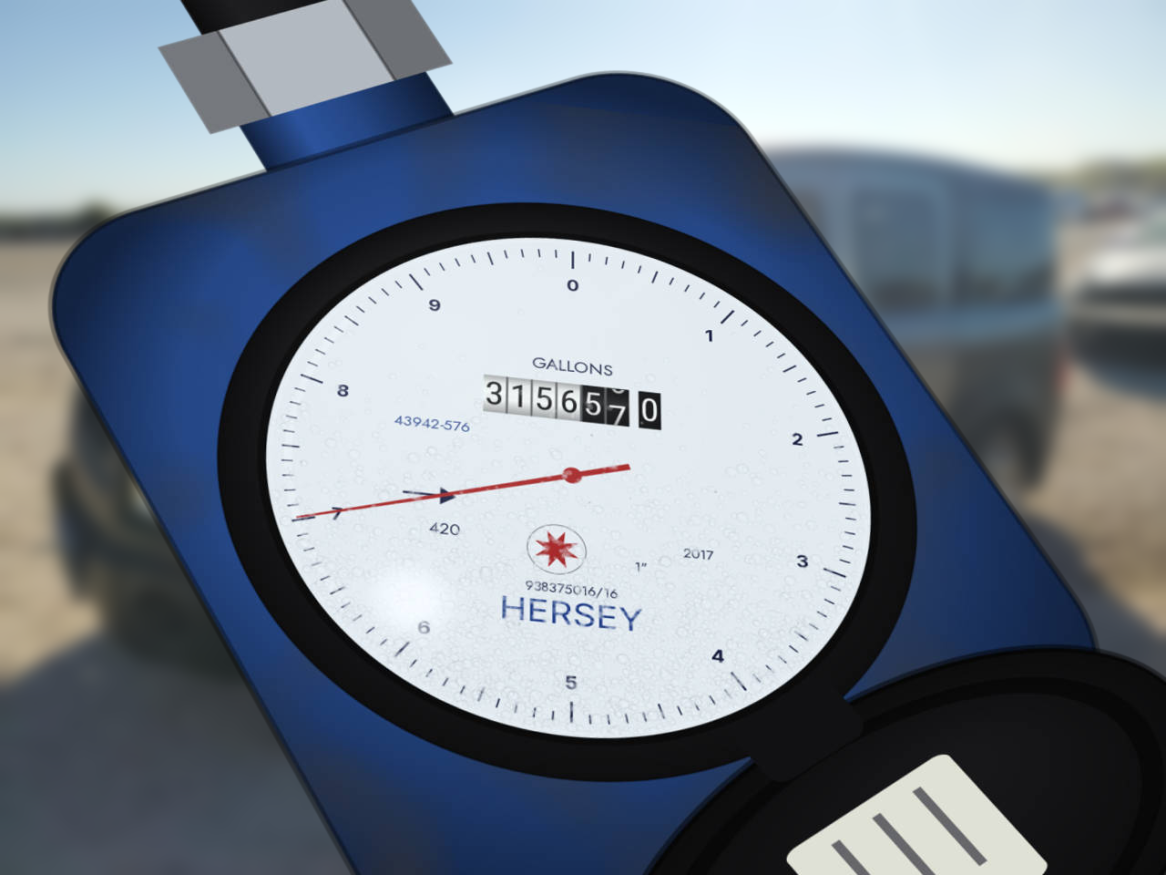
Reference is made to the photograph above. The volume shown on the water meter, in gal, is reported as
3156567.0 gal
